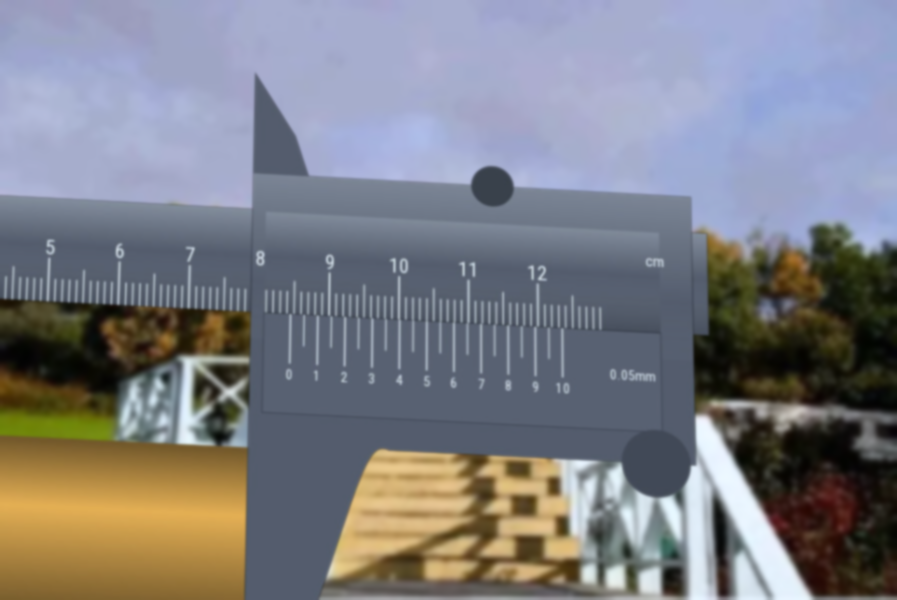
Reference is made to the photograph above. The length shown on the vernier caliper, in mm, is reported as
84.5 mm
